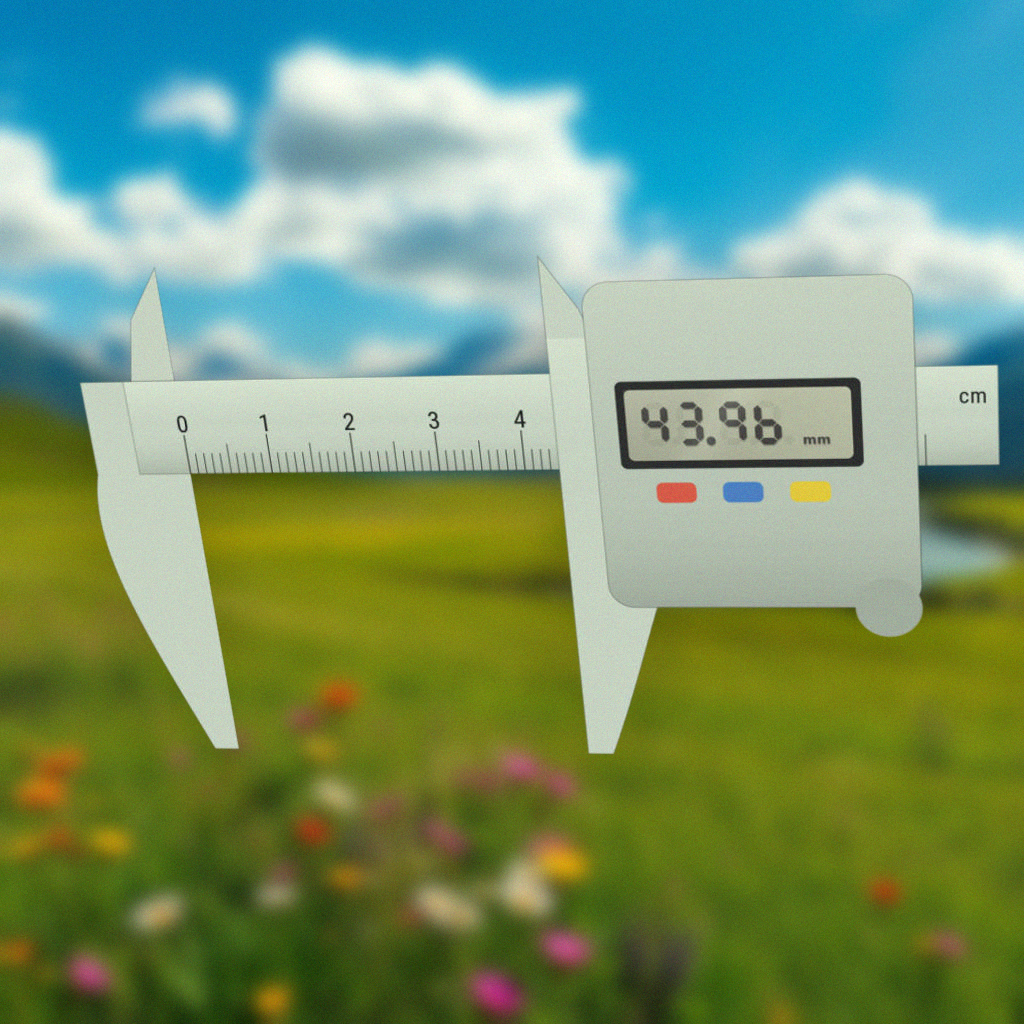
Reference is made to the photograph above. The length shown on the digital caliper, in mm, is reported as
43.96 mm
